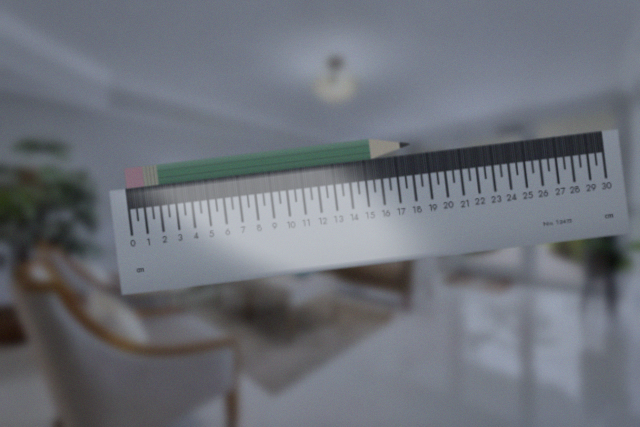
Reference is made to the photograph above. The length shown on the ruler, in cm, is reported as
18 cm
